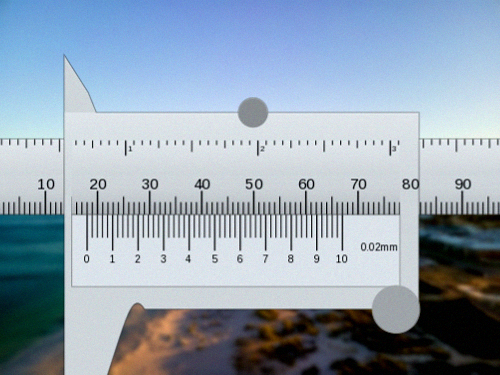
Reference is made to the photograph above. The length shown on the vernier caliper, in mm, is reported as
18.0 mm
